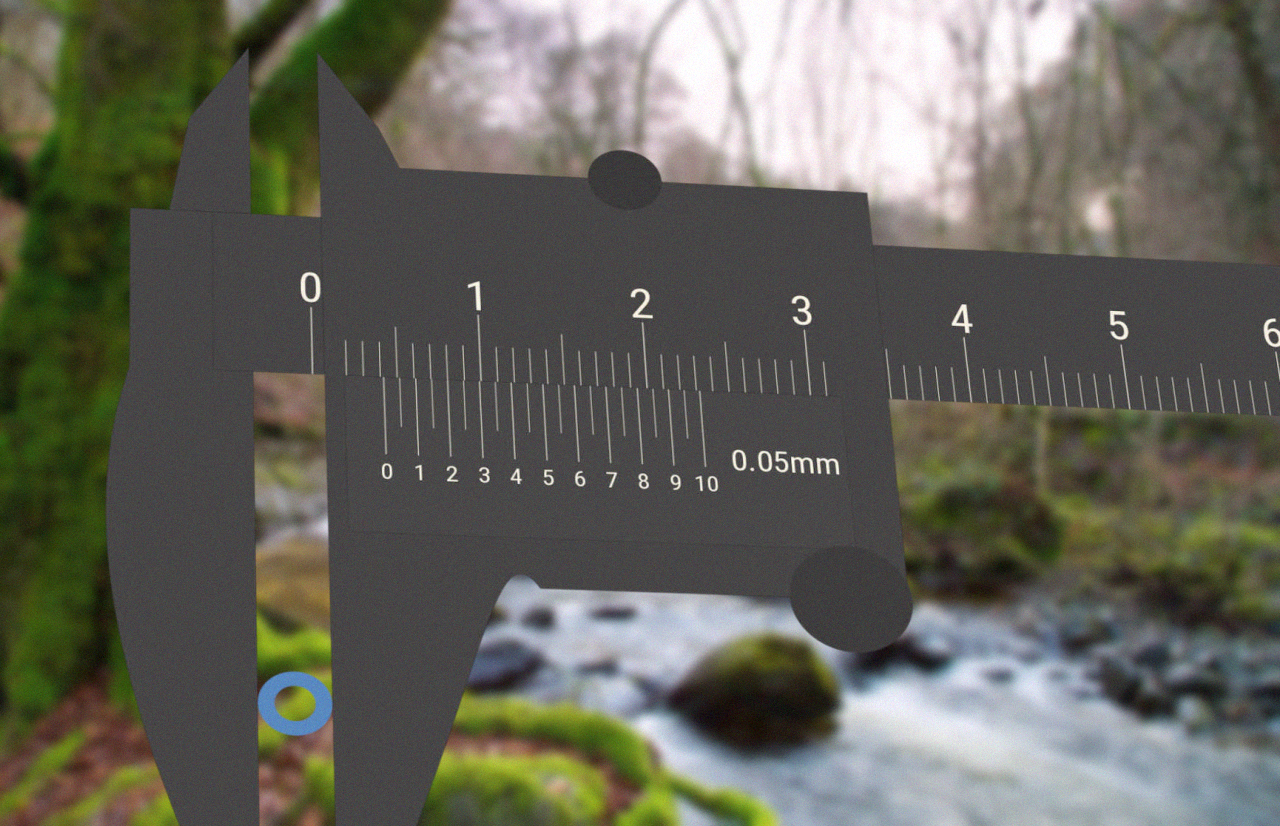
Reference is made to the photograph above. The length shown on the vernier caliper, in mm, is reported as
4.2 mm
